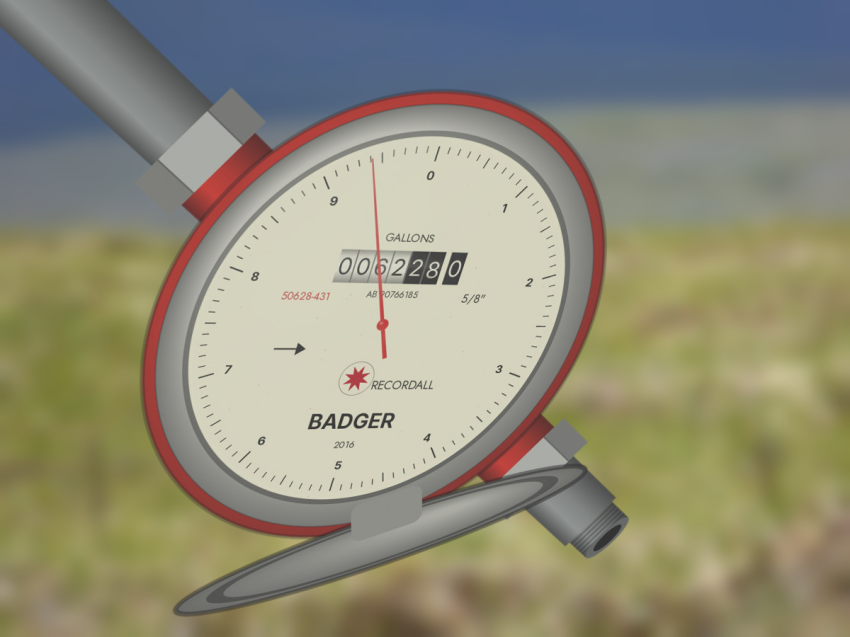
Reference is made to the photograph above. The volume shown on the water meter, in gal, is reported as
62279.4 gal
